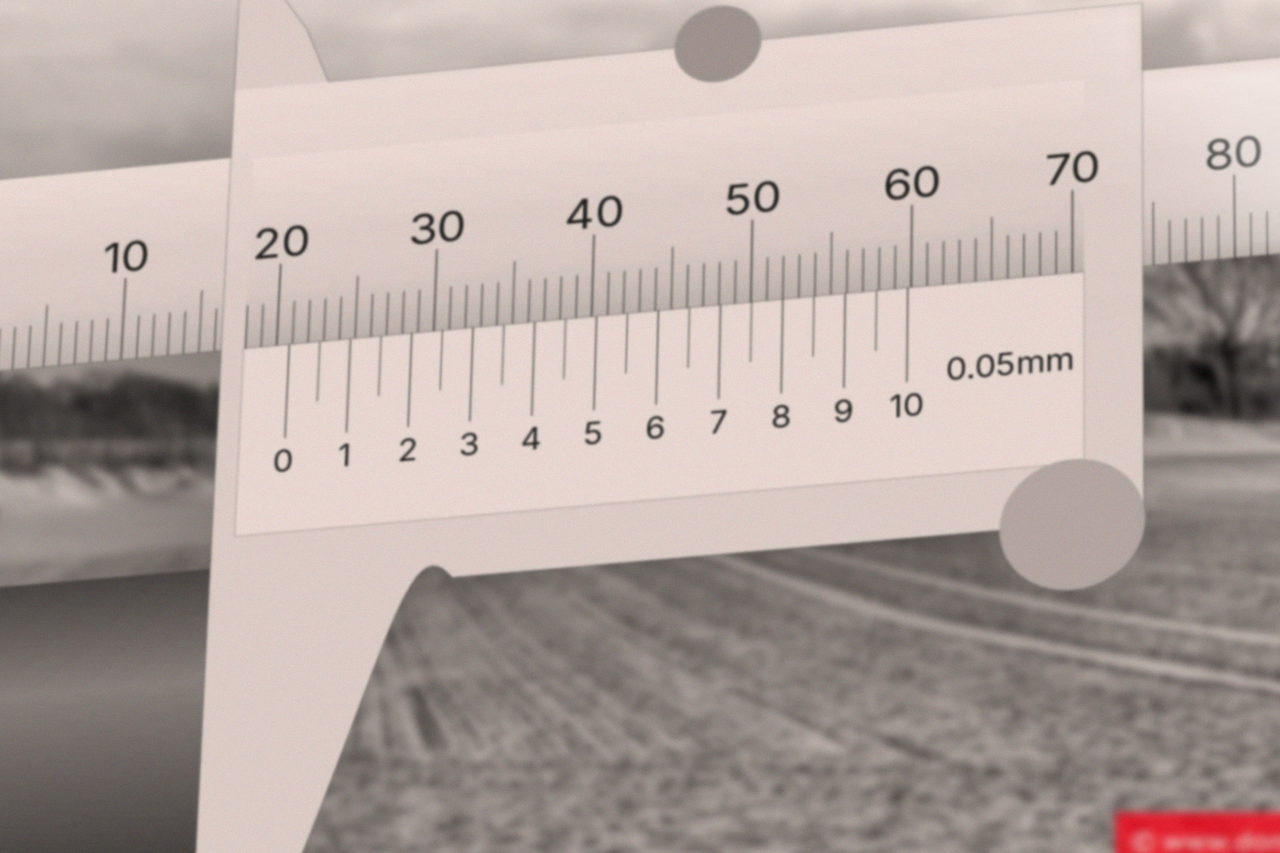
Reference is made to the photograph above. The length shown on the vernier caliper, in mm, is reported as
20.8 mm
